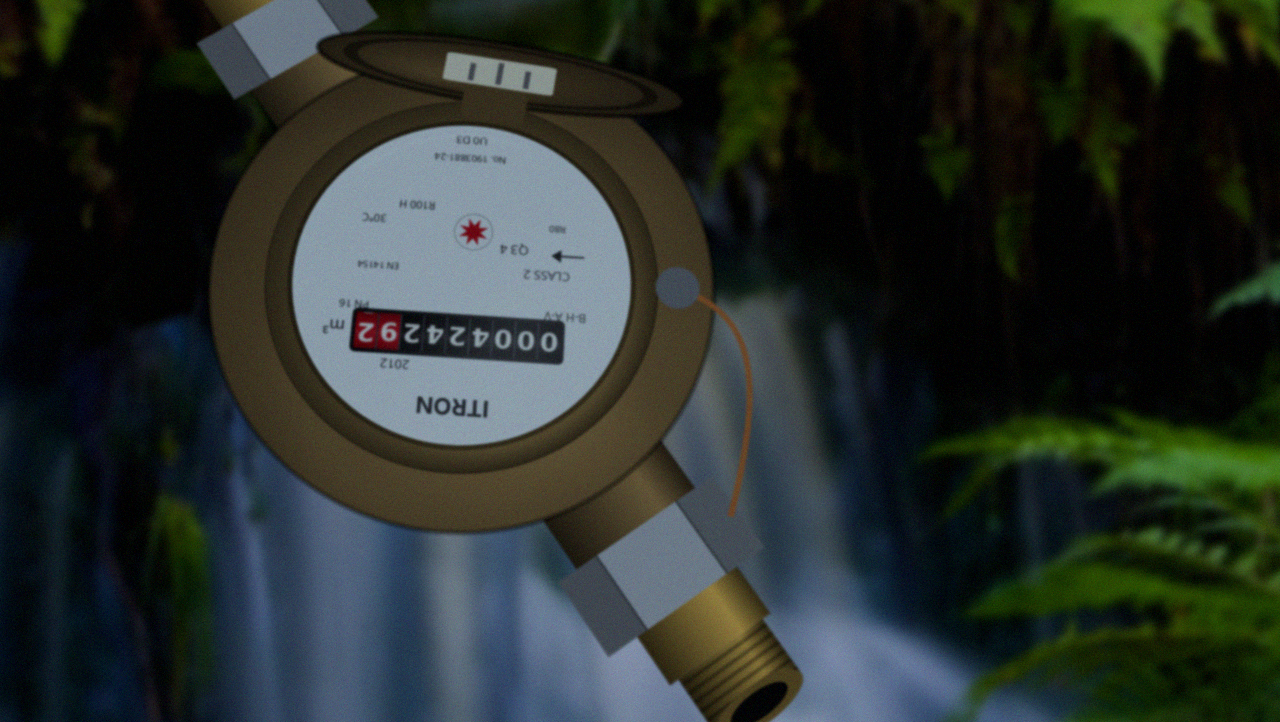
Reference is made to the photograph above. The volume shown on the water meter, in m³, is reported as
4242.92 m³
